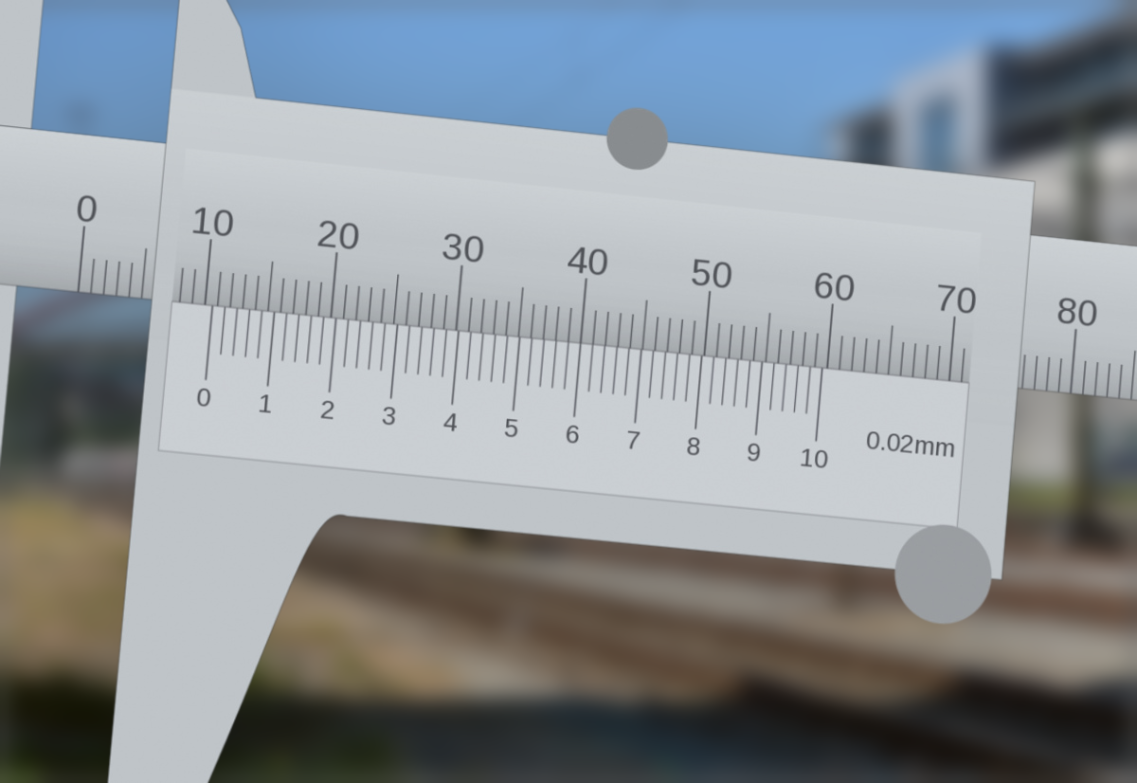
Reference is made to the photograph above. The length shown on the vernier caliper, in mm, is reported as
10.6 mm
